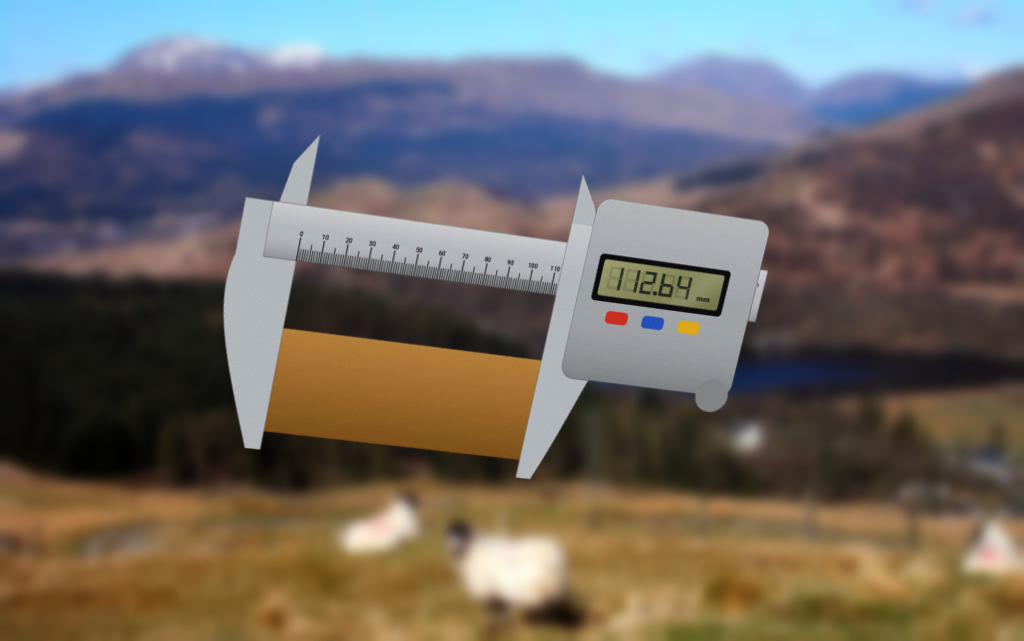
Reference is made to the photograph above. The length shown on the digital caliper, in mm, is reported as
112.64 mm
